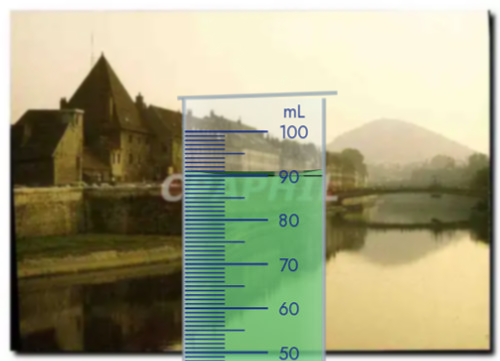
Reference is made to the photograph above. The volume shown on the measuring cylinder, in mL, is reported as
90 mL
